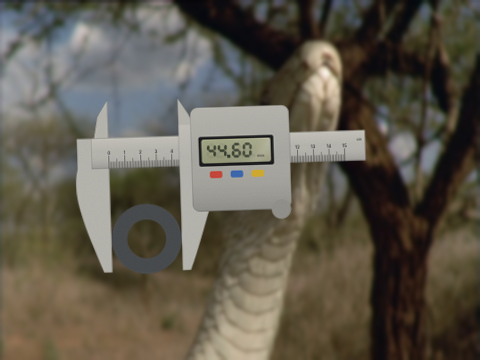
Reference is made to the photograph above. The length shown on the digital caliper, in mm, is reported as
44.60 mm
